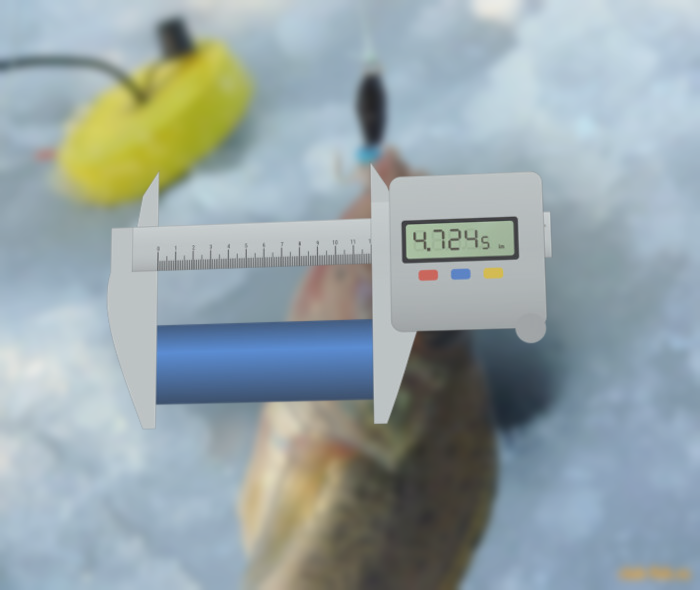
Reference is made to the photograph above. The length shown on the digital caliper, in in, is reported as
4.7245 in
